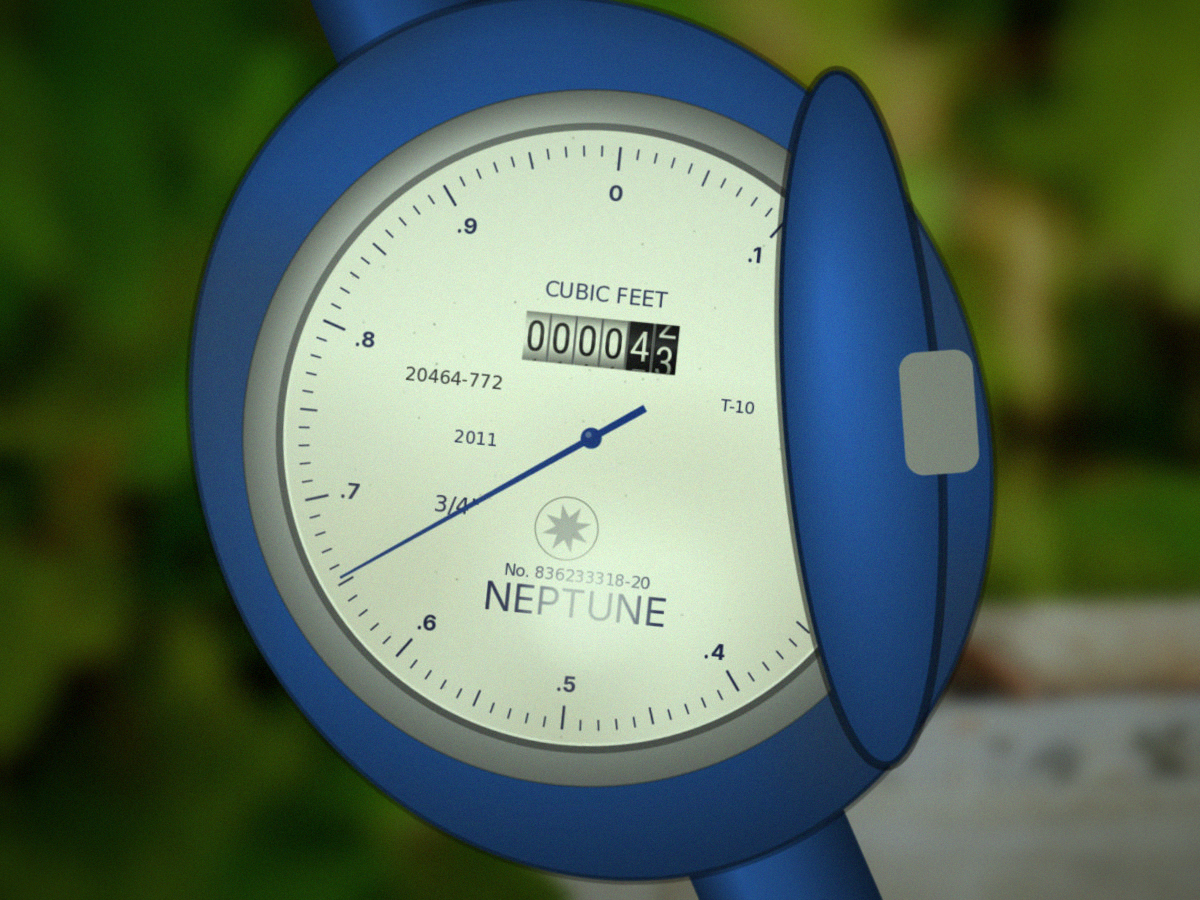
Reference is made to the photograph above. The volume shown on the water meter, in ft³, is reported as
42.65 ft³
